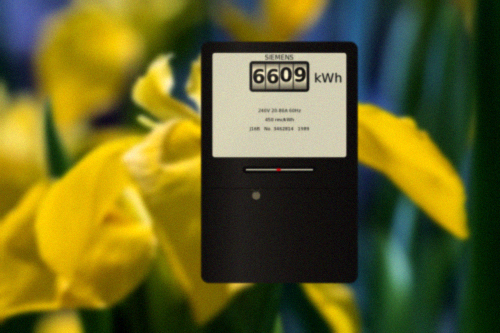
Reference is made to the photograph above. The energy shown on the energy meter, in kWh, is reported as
6609 kWh
